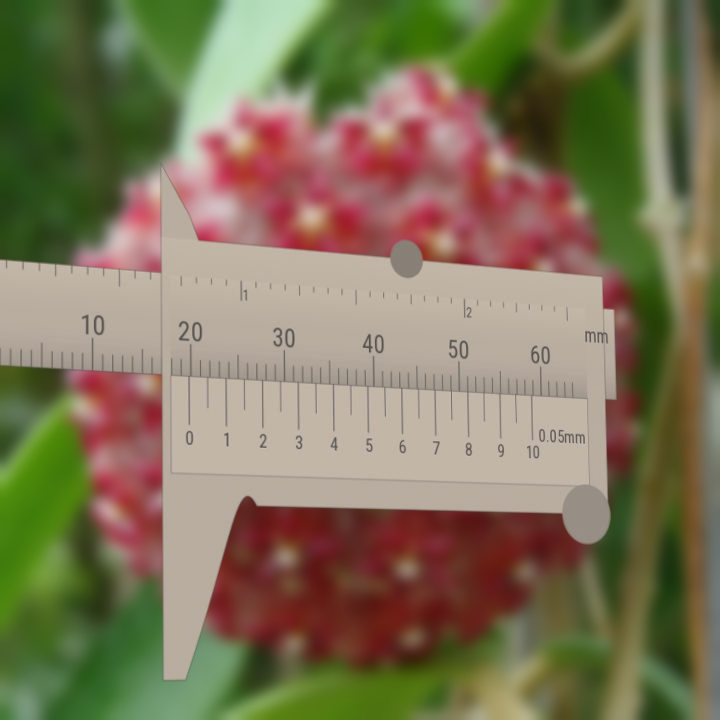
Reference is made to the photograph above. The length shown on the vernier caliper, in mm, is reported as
19.8 mm
